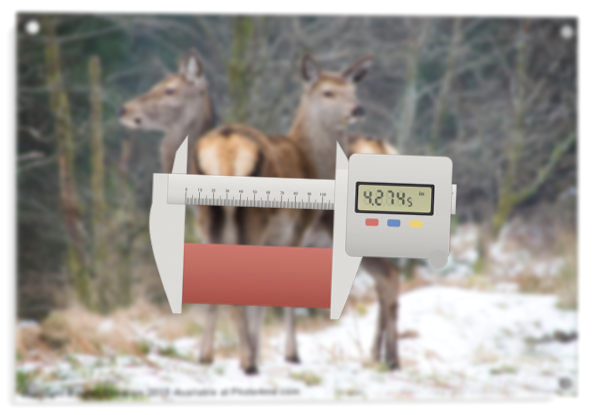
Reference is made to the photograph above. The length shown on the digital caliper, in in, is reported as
4.2745 in
